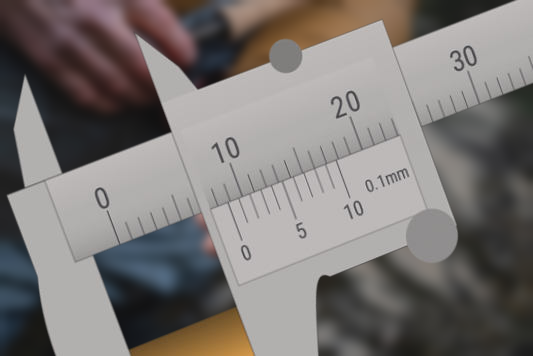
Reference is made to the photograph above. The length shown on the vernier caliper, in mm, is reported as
8.8 mm
